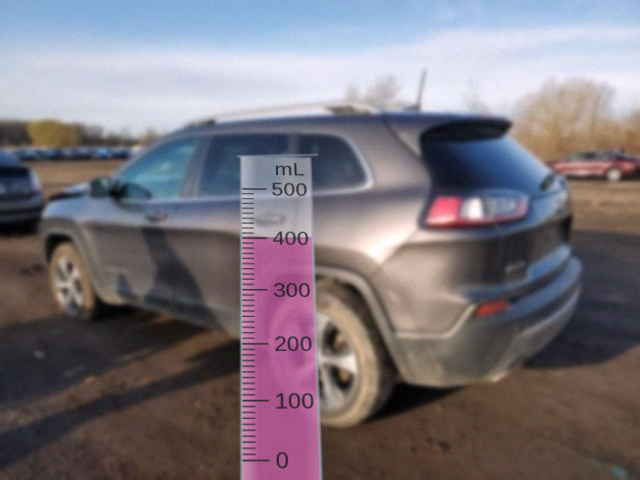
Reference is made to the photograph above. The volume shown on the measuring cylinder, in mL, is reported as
400 mL
